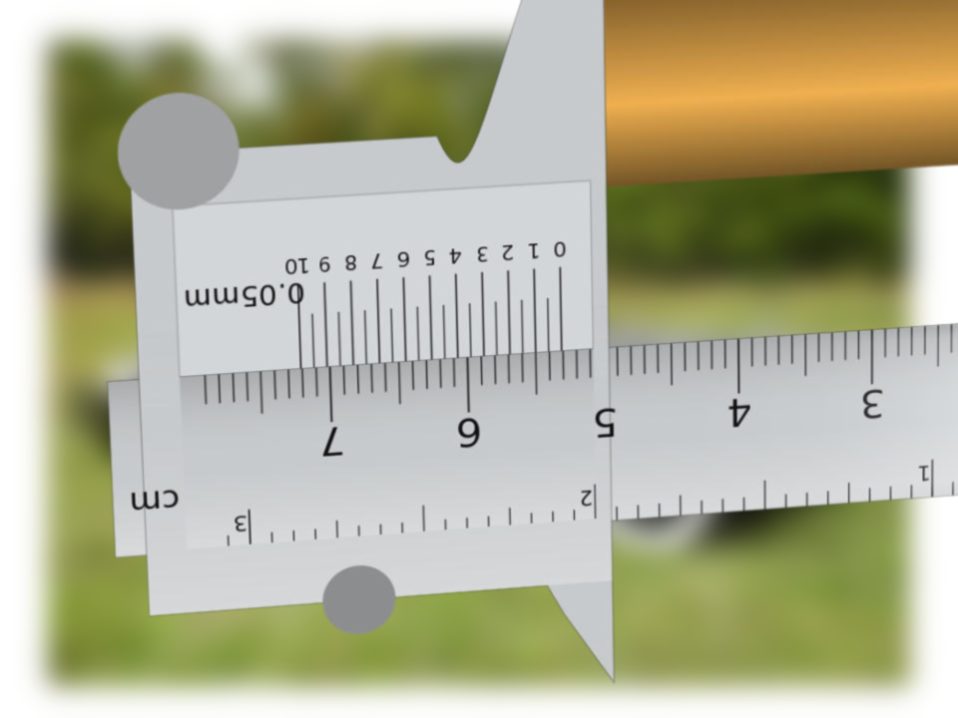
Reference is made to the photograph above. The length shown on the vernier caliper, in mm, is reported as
53.1 mm
